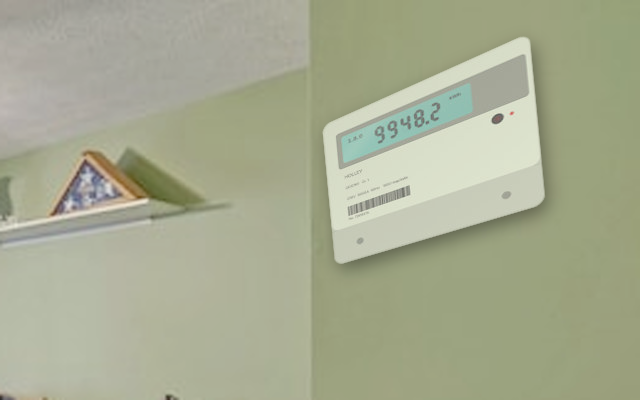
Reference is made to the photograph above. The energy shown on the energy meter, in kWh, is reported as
9948.2 kWh
